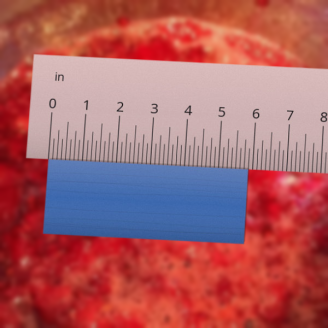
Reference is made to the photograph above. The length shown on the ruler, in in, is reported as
5.875 in
